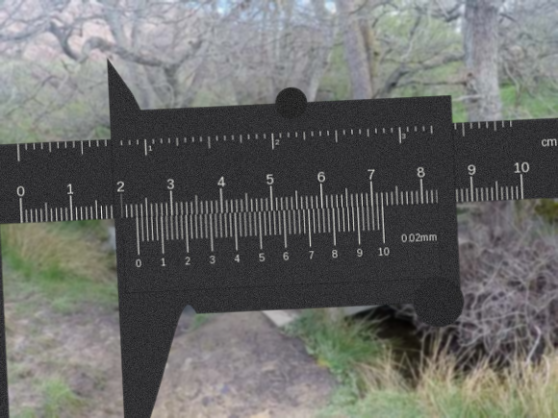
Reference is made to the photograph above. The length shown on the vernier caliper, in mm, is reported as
23.0 mm
